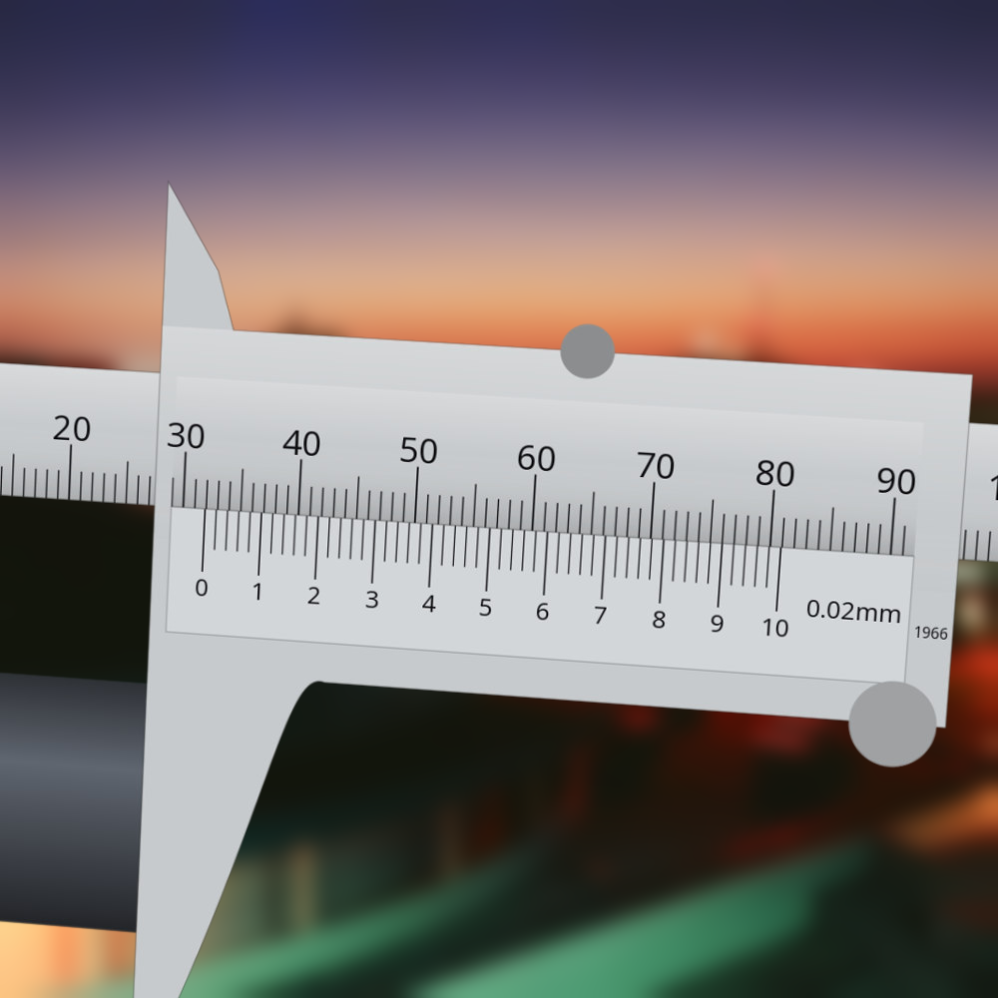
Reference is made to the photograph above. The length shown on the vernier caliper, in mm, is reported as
31.9 mm
